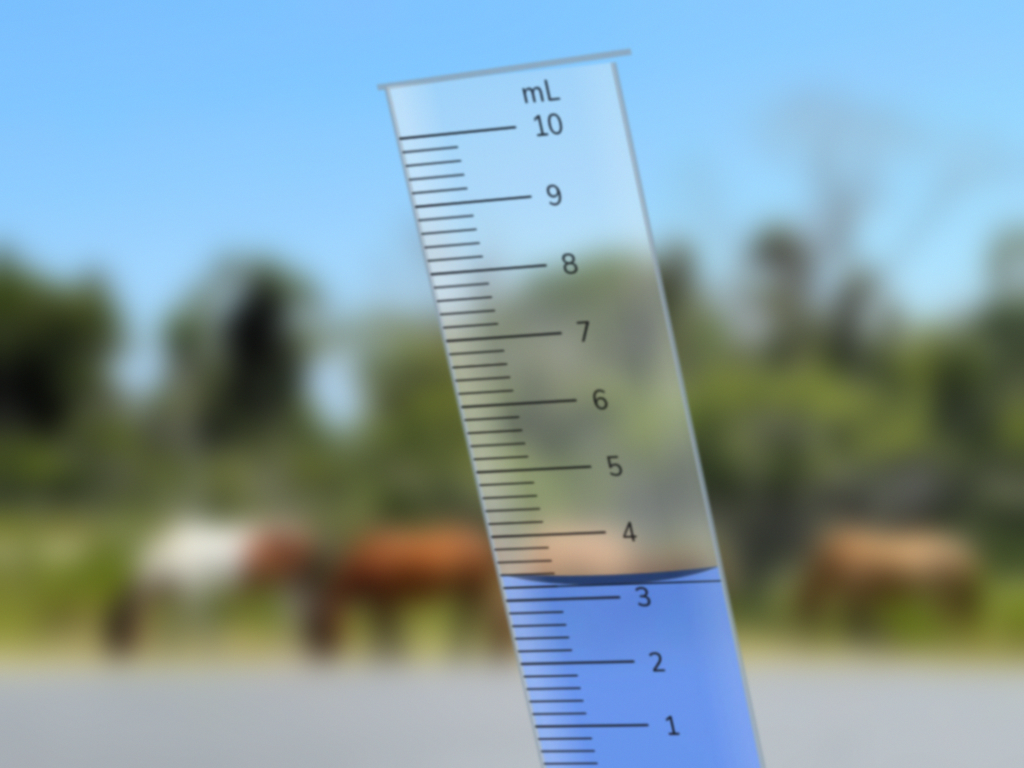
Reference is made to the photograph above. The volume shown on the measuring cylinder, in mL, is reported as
3.2 mL
